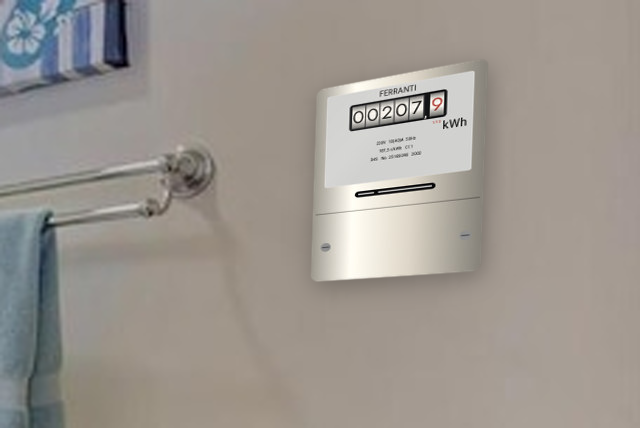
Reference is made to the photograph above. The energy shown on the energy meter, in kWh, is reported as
207.9 kWh
